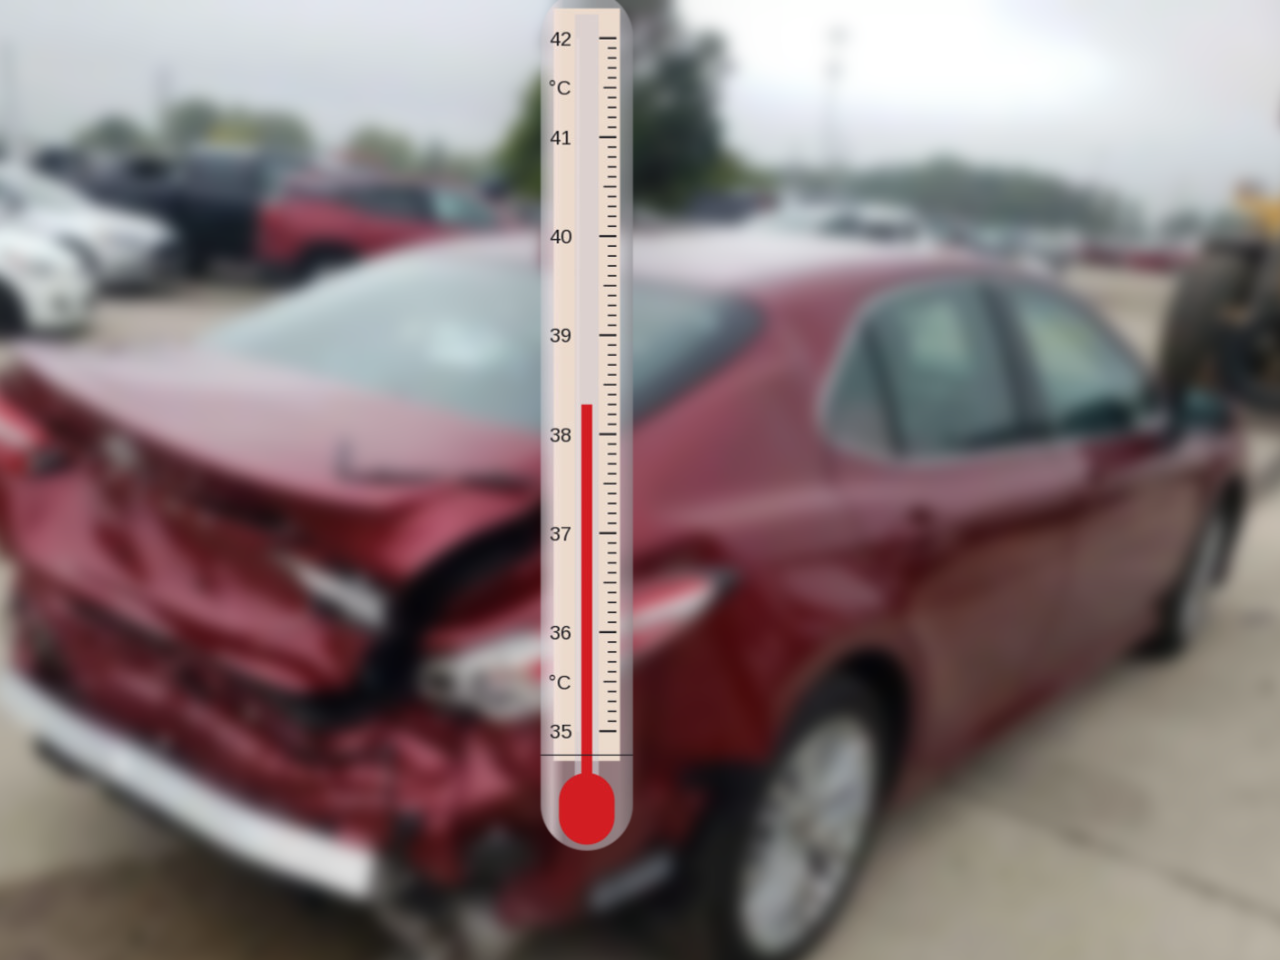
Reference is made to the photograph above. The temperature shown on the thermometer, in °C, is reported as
38.3 °C
